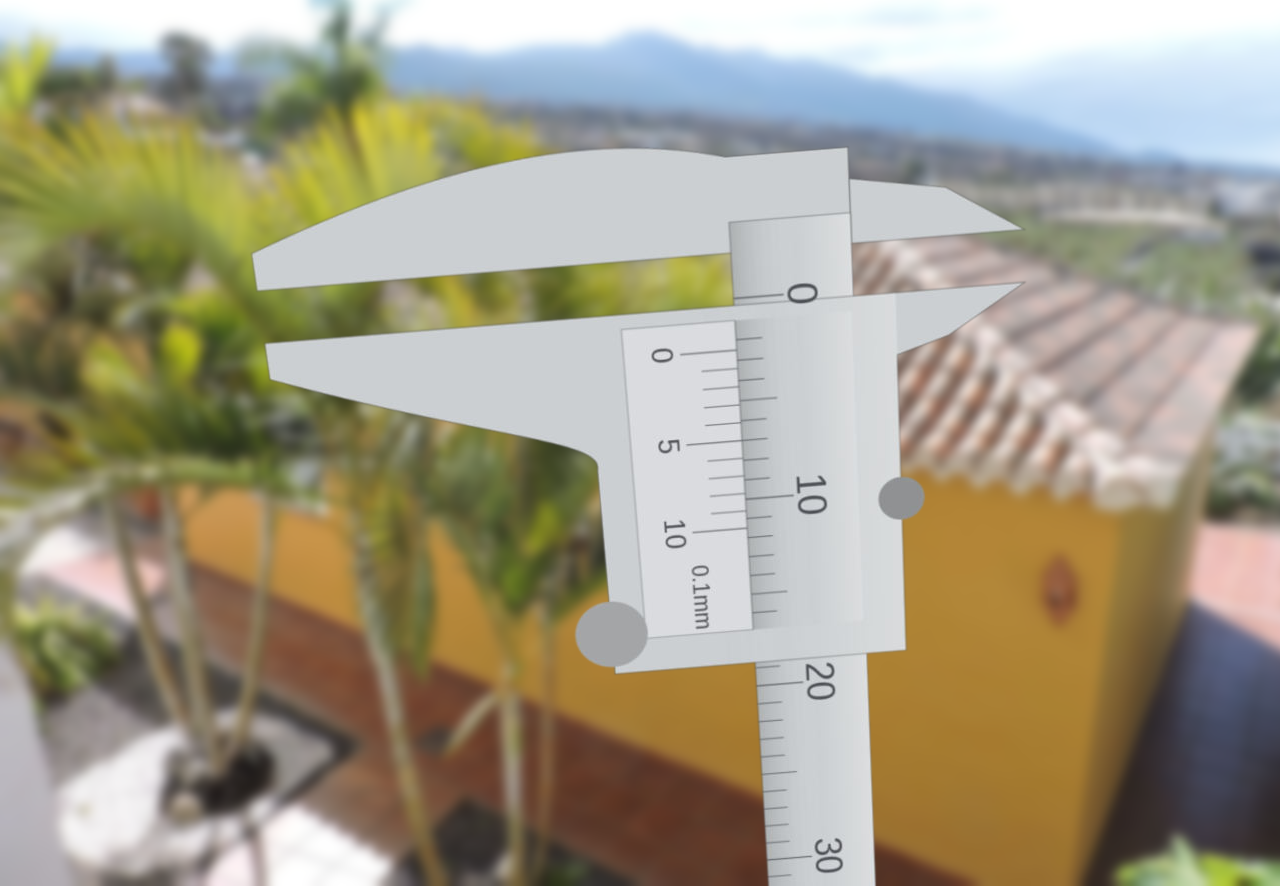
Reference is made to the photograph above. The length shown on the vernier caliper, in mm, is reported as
2.5 mm
